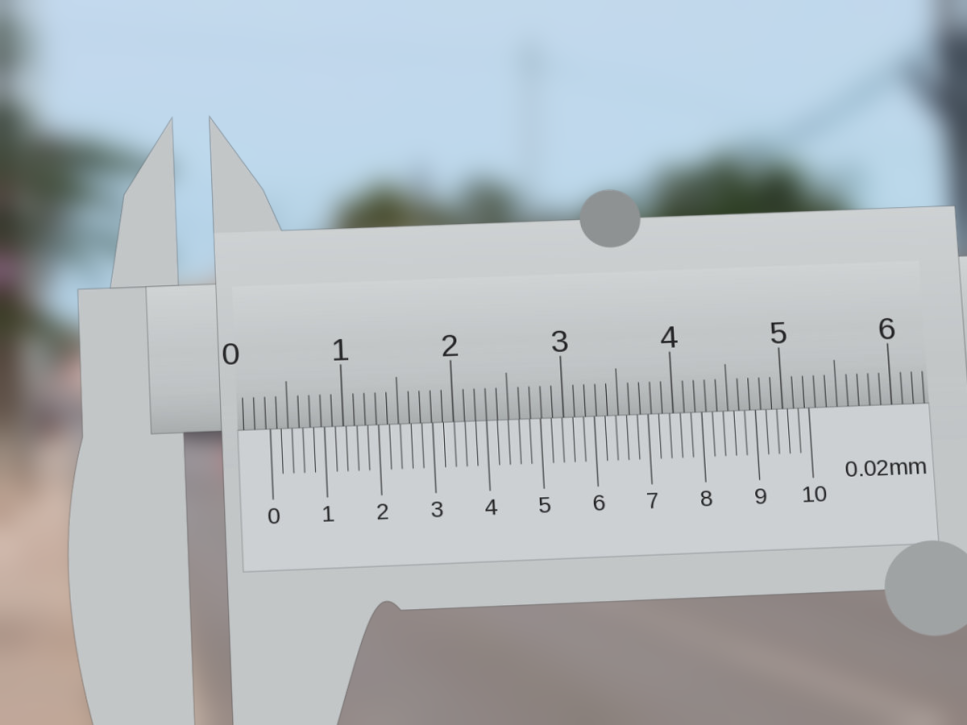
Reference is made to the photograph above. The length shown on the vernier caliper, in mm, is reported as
3.4 mm
